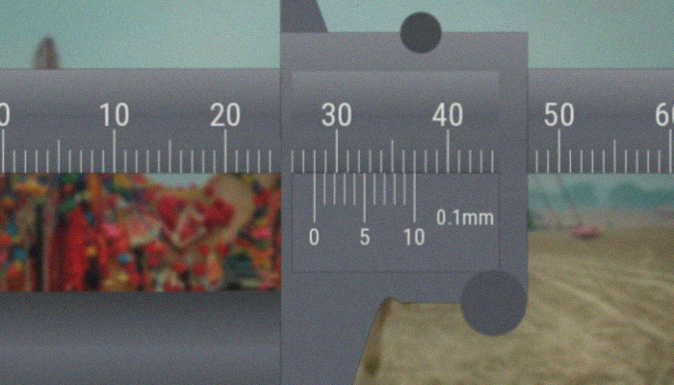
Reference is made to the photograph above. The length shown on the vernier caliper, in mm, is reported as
28.0 mm
